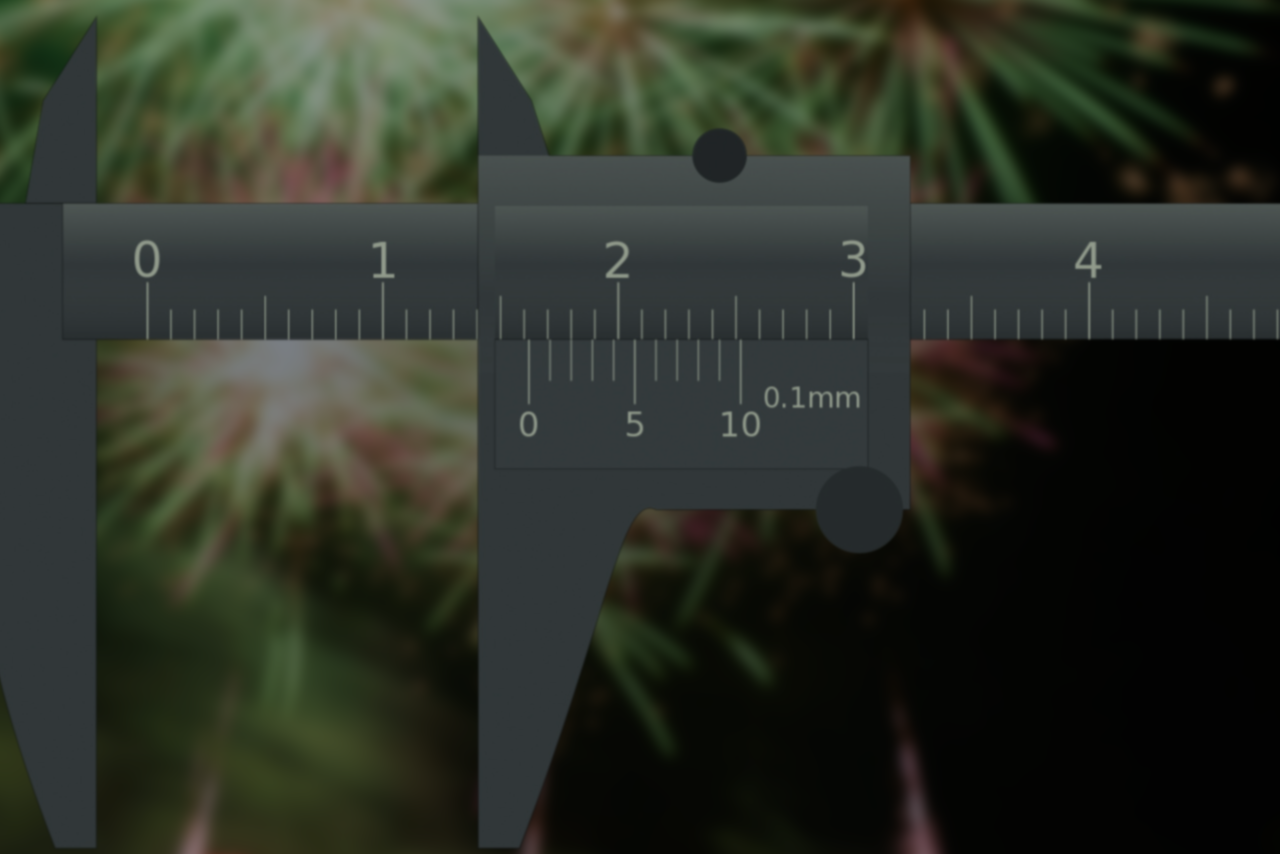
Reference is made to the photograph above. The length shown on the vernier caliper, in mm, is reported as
16.2 mm
